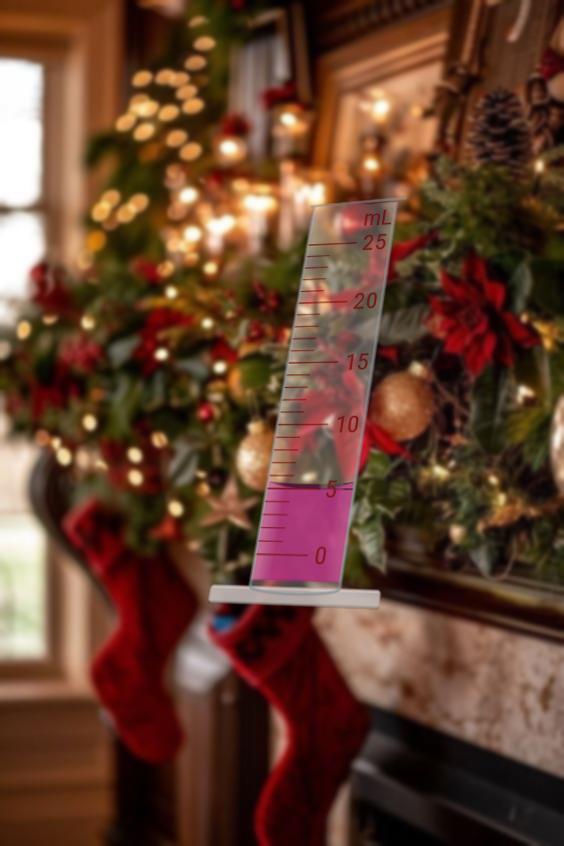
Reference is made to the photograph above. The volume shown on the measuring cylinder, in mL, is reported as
5 mL
